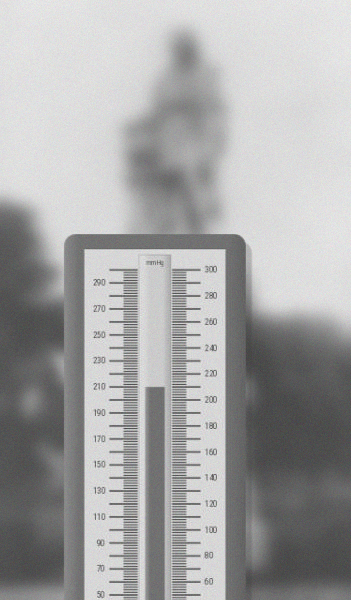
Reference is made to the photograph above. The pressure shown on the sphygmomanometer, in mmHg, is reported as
210 mmHg
